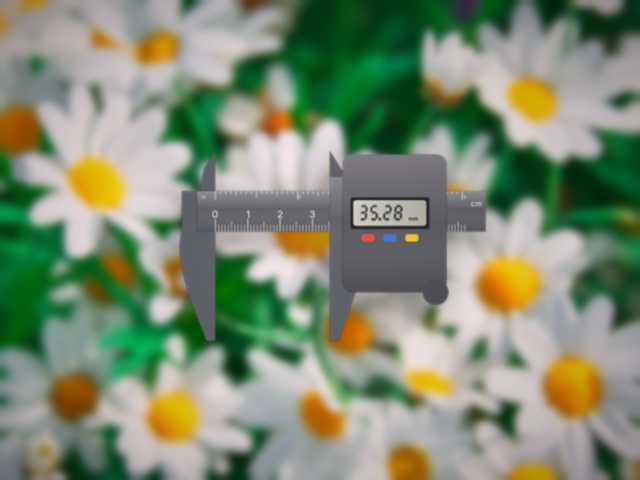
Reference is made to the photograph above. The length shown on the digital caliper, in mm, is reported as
35.28 mm
